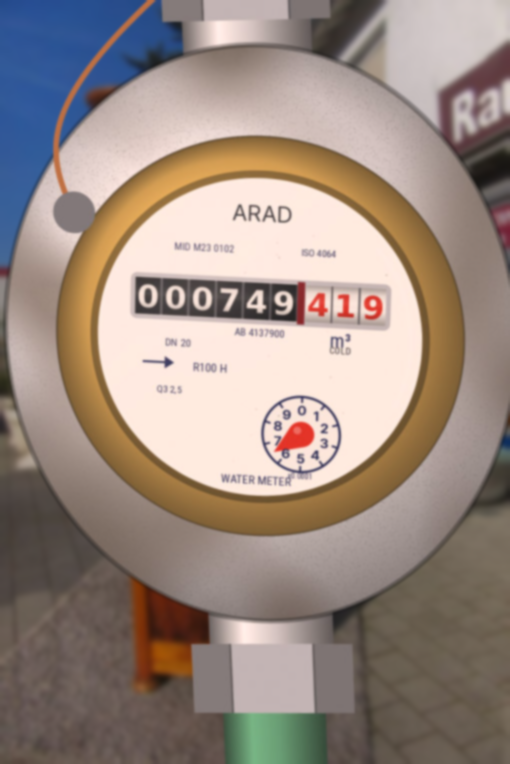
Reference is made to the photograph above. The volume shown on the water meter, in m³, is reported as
749.4196 m³
